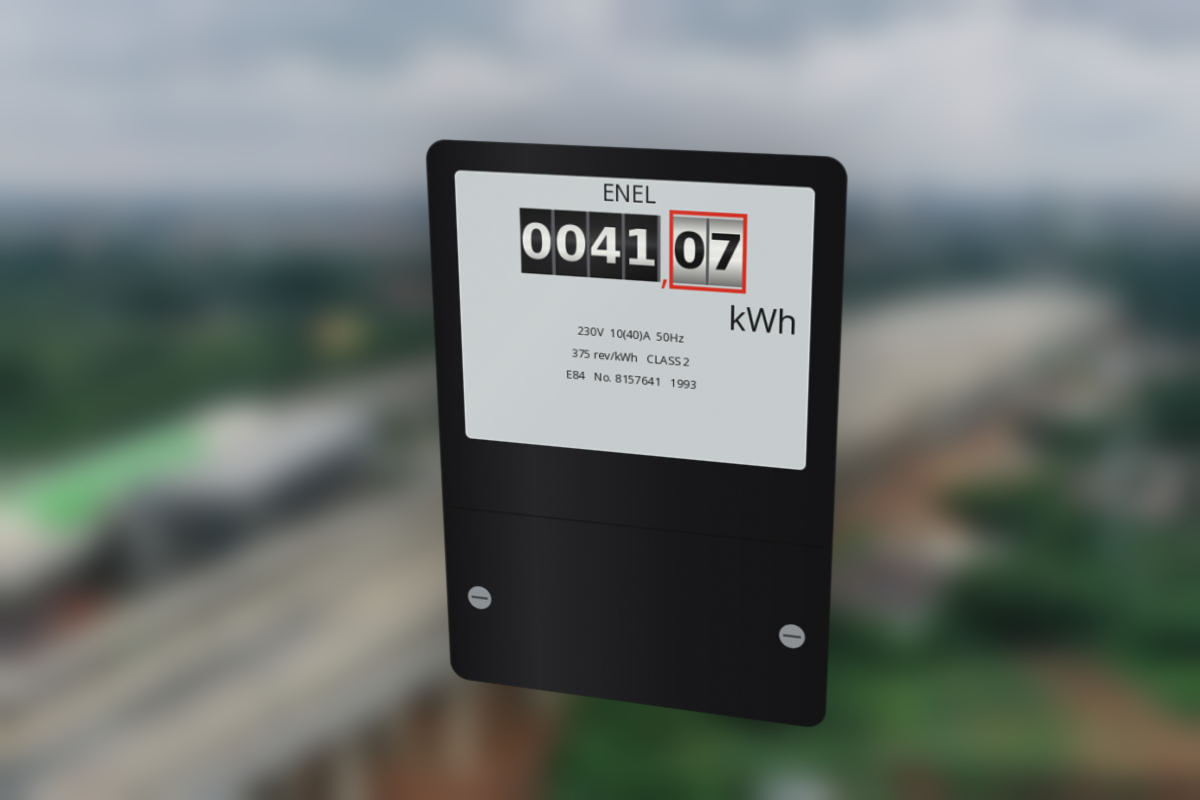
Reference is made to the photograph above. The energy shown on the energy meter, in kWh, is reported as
41.07 kWh
